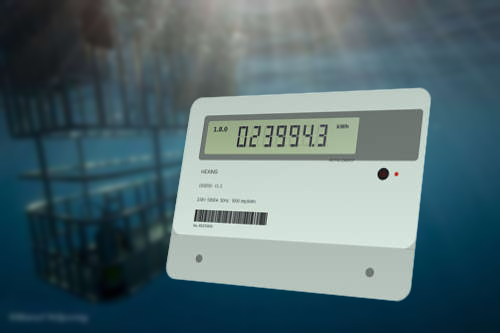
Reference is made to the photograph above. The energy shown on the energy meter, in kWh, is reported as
23994.3 kWh
